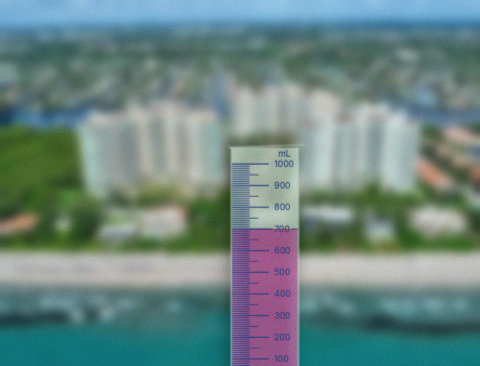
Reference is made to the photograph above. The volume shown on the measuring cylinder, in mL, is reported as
700 mL
